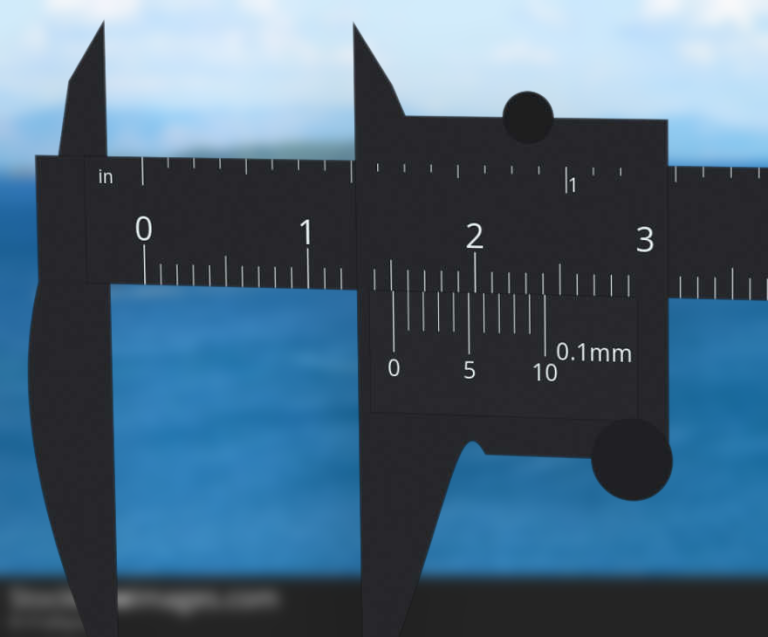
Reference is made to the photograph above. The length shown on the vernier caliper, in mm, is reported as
15.1 mm
